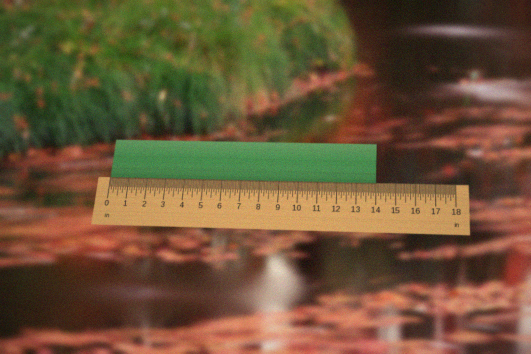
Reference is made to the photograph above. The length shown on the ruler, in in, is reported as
14 in
